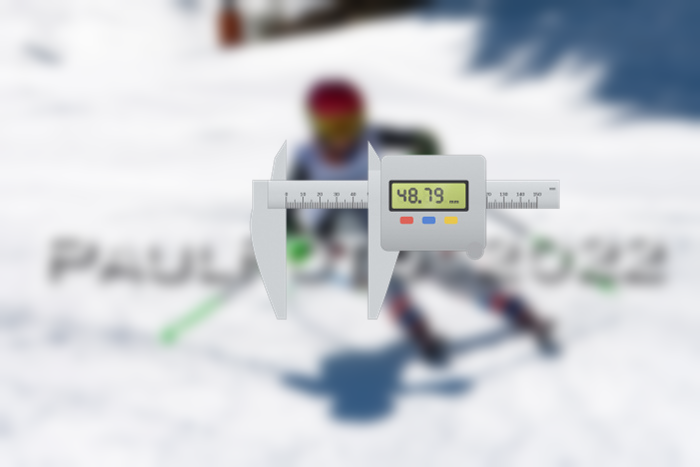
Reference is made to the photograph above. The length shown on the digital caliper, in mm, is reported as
48.79 mm
